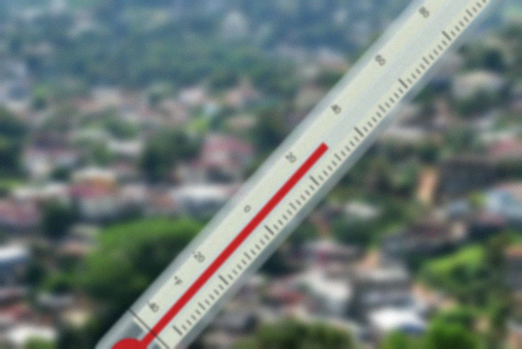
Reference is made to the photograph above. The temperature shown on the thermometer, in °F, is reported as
30 °F
